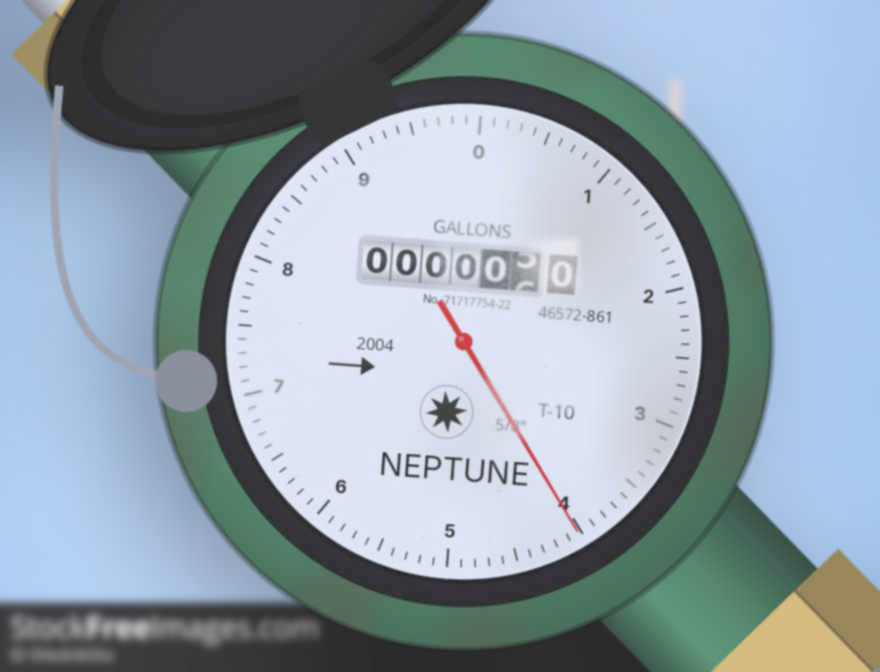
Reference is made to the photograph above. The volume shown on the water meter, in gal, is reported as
54.0 gal
